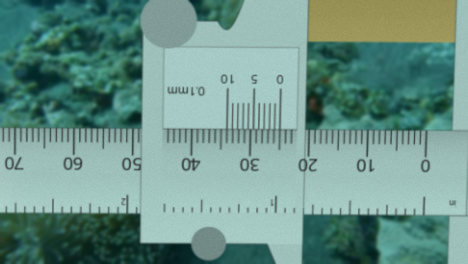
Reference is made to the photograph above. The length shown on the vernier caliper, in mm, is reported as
25.0 mm
